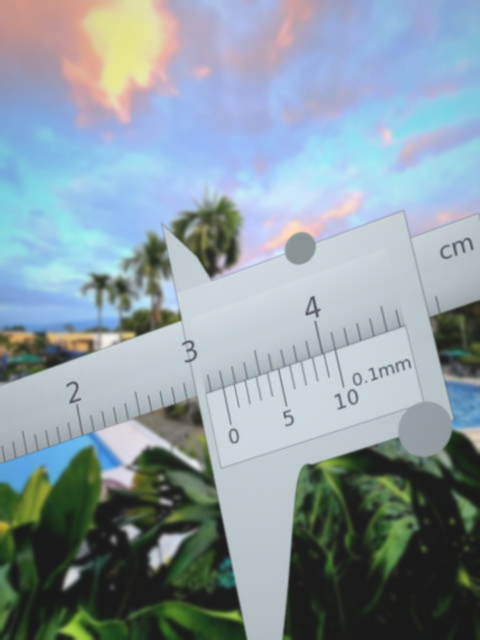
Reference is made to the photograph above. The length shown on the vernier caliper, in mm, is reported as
32.0 mm
